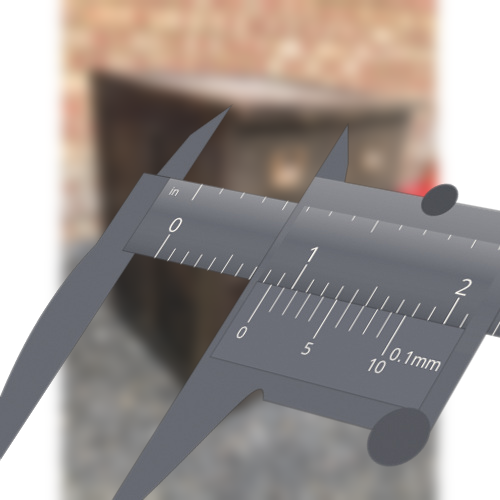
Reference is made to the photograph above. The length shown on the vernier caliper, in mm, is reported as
8.6 mm
